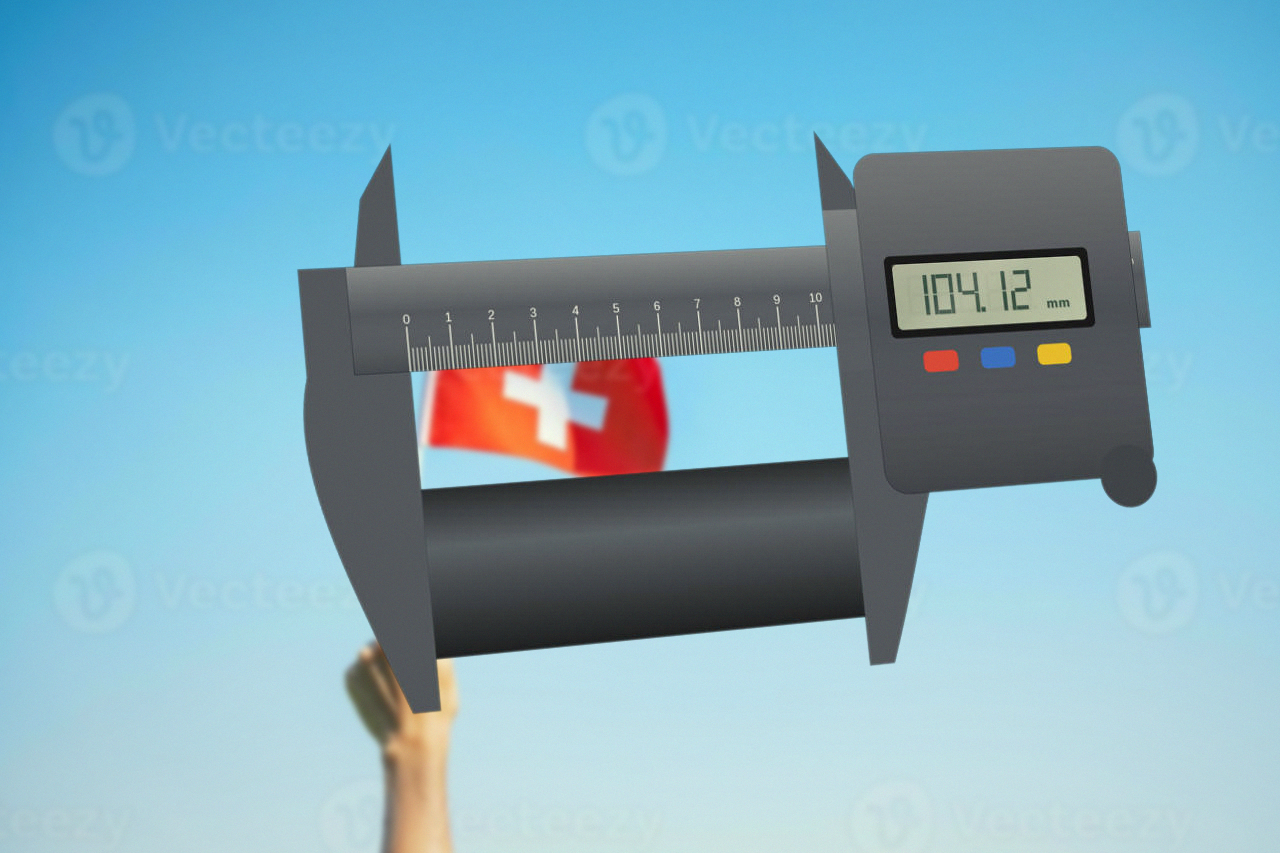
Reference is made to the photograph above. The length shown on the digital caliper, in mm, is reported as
104.12 mm
